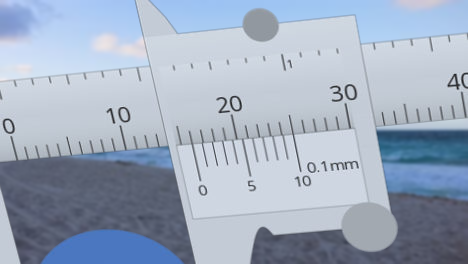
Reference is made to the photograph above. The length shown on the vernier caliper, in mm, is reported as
16.0 mm
